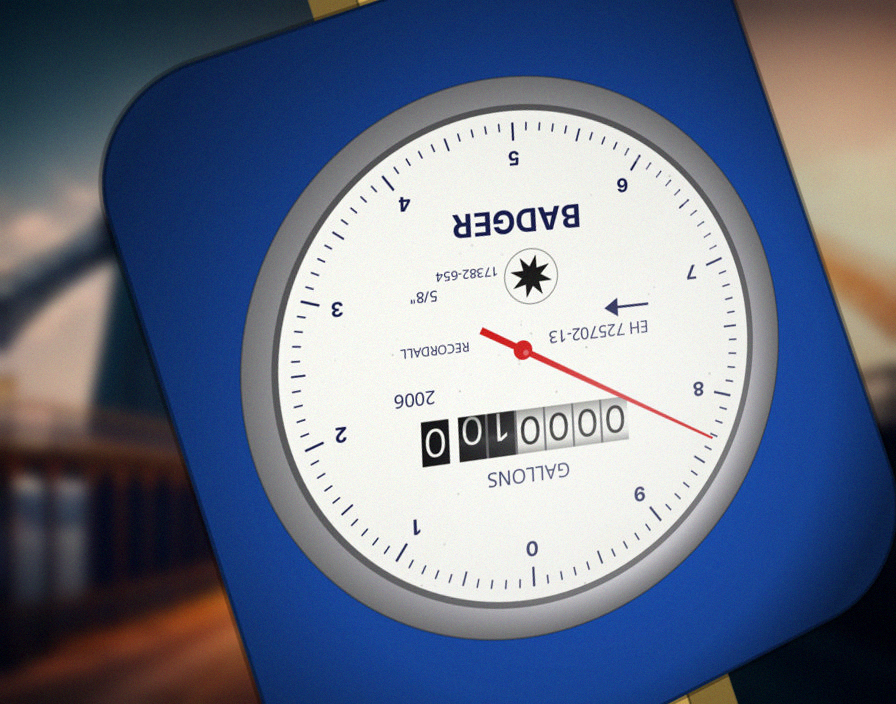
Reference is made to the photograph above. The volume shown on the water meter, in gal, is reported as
98.3 gal
